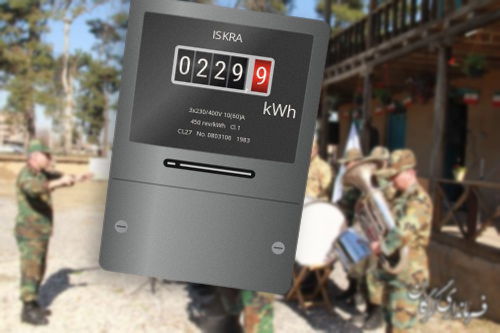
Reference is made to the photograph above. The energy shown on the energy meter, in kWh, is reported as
229.9 kWh
